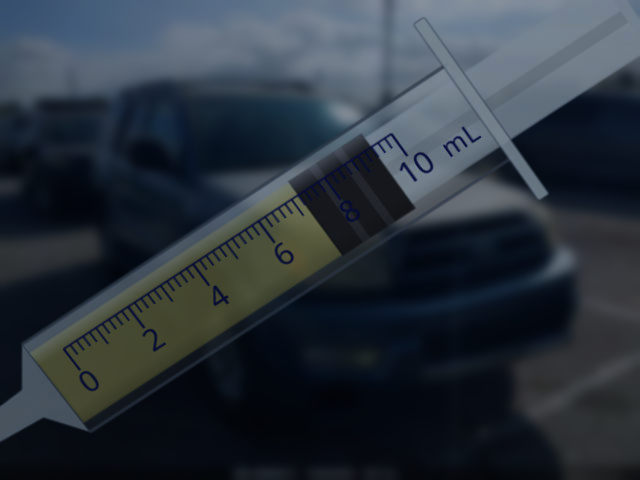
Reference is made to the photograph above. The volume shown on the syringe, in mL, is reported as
7.2 mL
